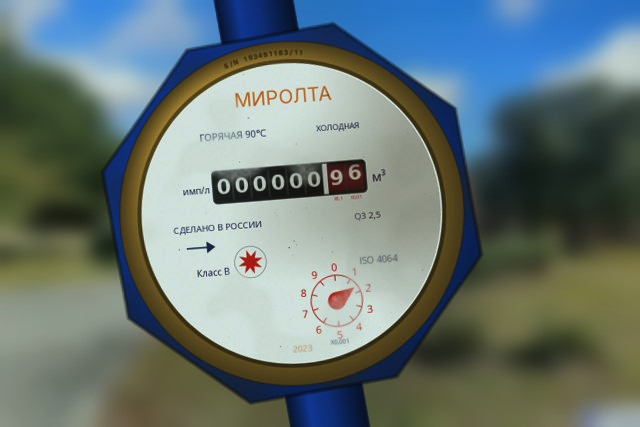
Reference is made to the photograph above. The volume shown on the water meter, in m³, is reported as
0.961 m³
